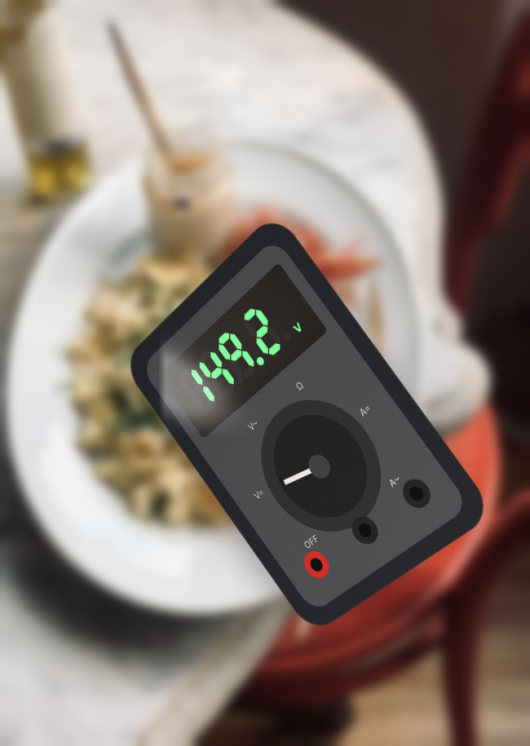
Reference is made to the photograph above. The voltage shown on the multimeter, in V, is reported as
149.2 V
